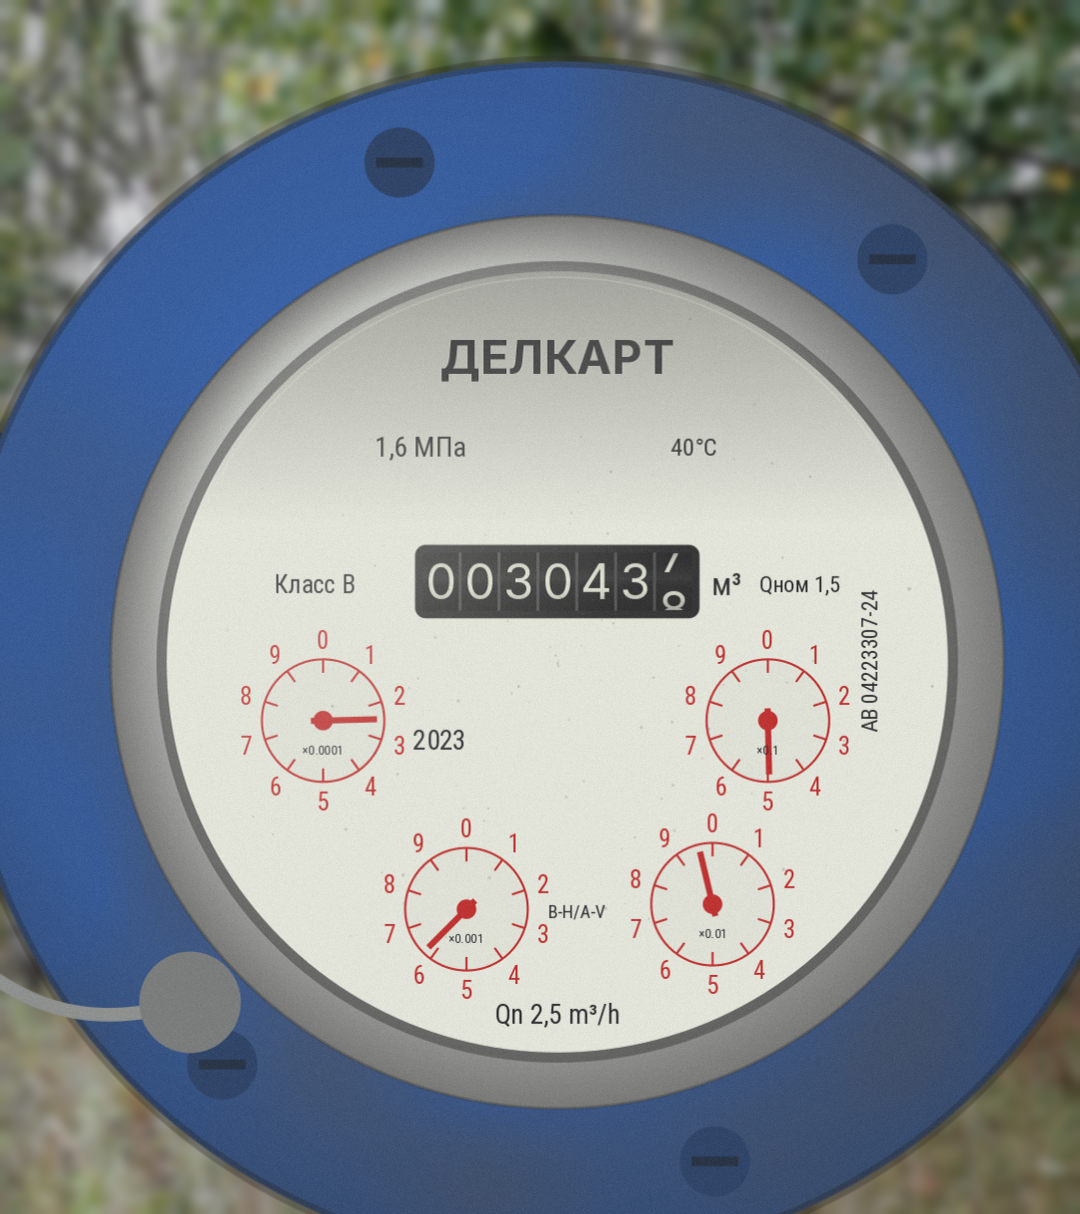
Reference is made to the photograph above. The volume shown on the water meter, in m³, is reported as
30437.4962 m³
